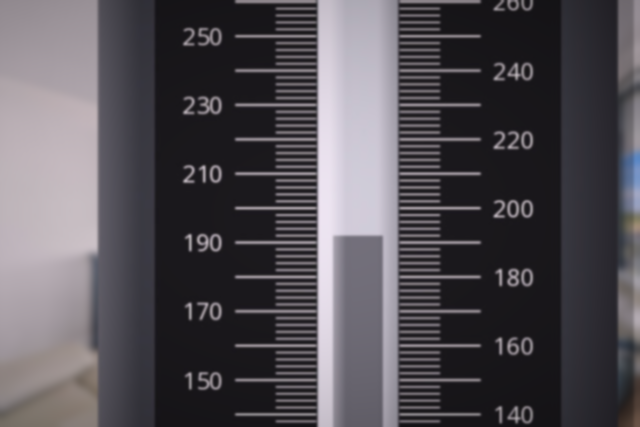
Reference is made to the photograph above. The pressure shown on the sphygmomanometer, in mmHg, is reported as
192 mmHg
